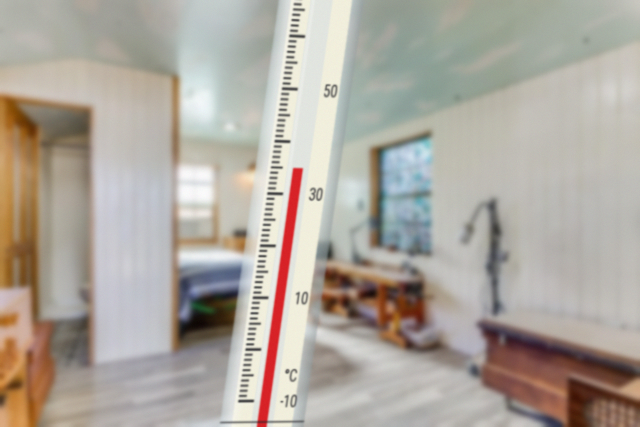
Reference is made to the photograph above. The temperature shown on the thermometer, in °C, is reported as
35 °C
